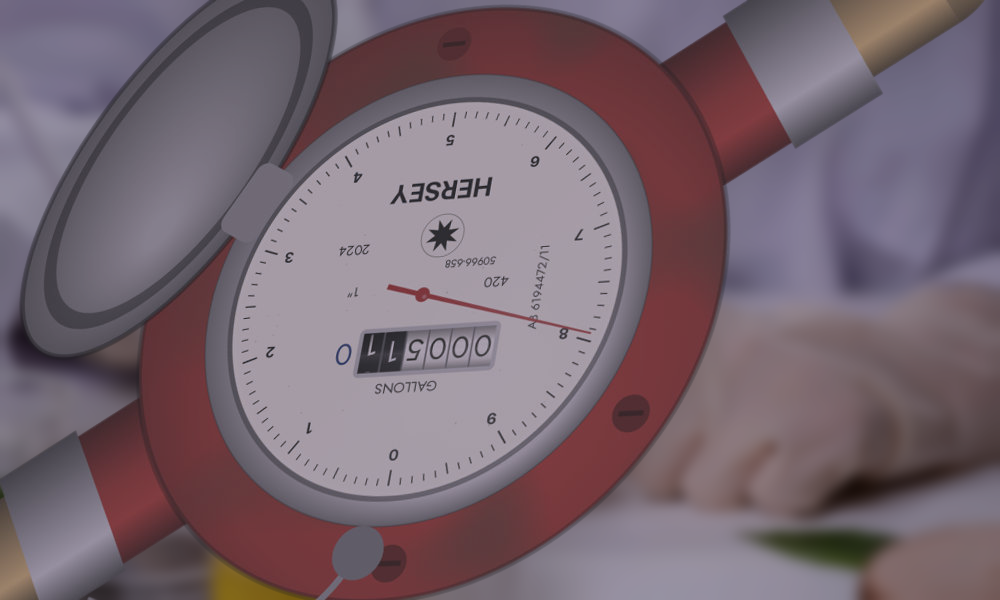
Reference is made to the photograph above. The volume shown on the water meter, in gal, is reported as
5107.9 gal
